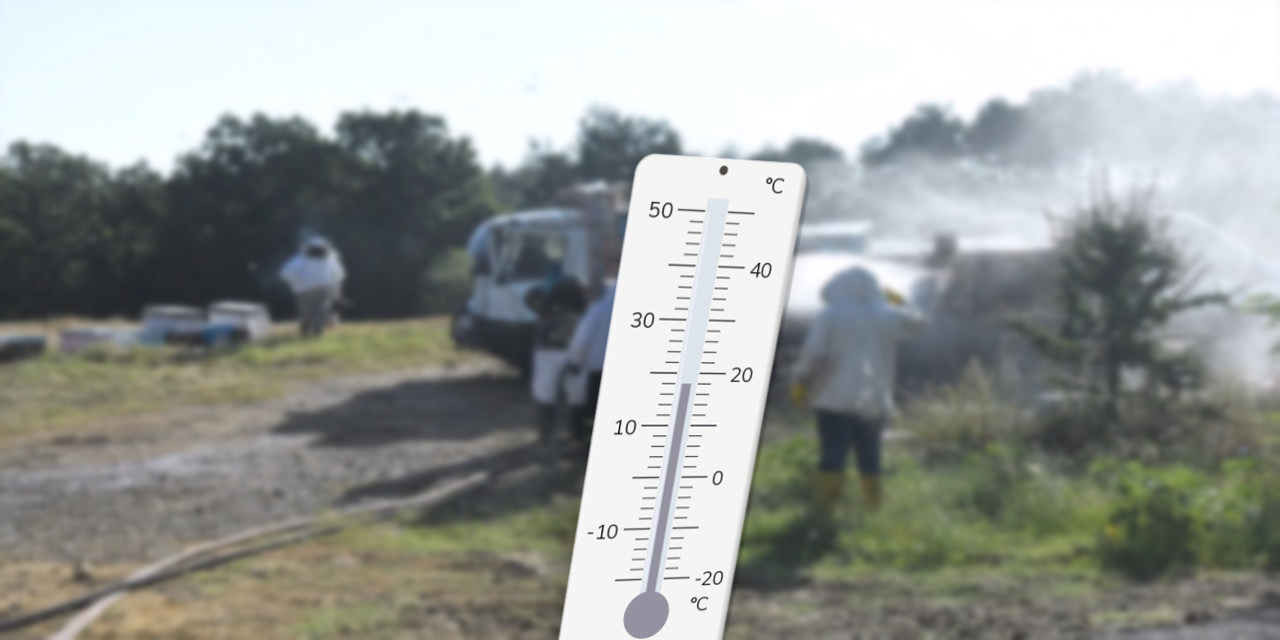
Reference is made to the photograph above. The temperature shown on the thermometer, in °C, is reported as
18 °C
